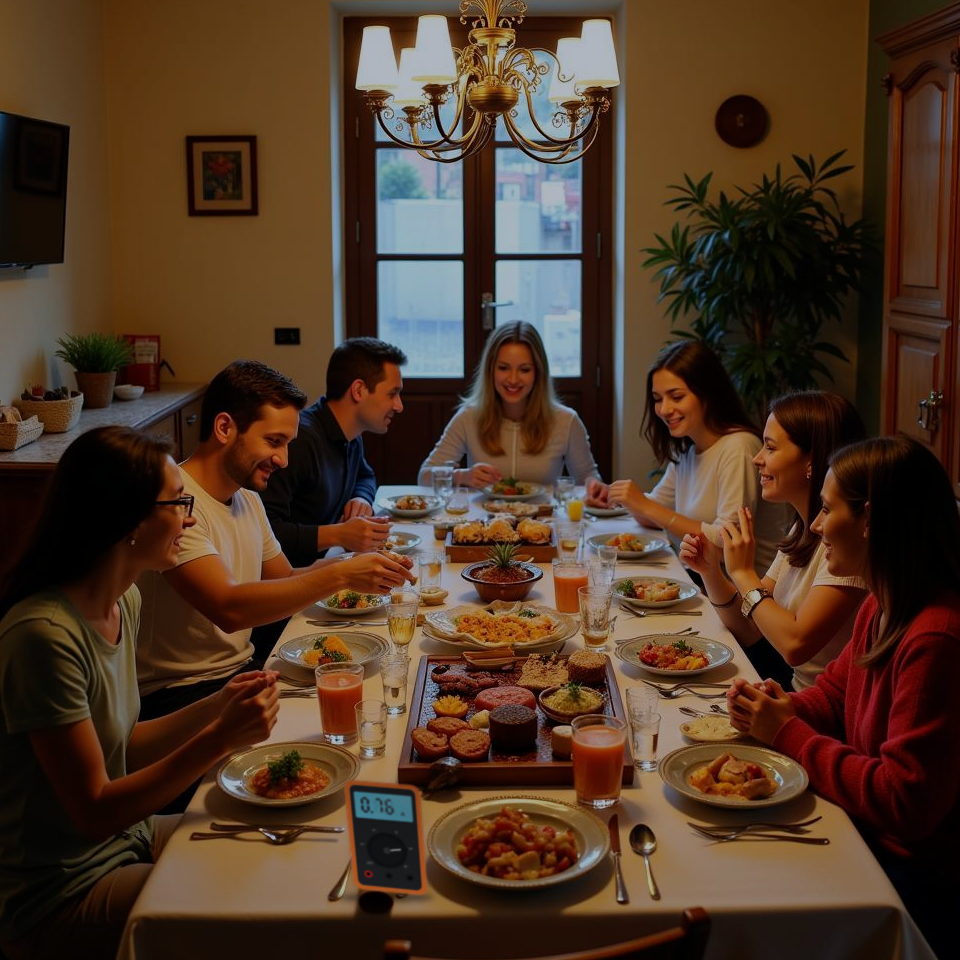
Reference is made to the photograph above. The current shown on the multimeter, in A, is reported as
0.76 A
